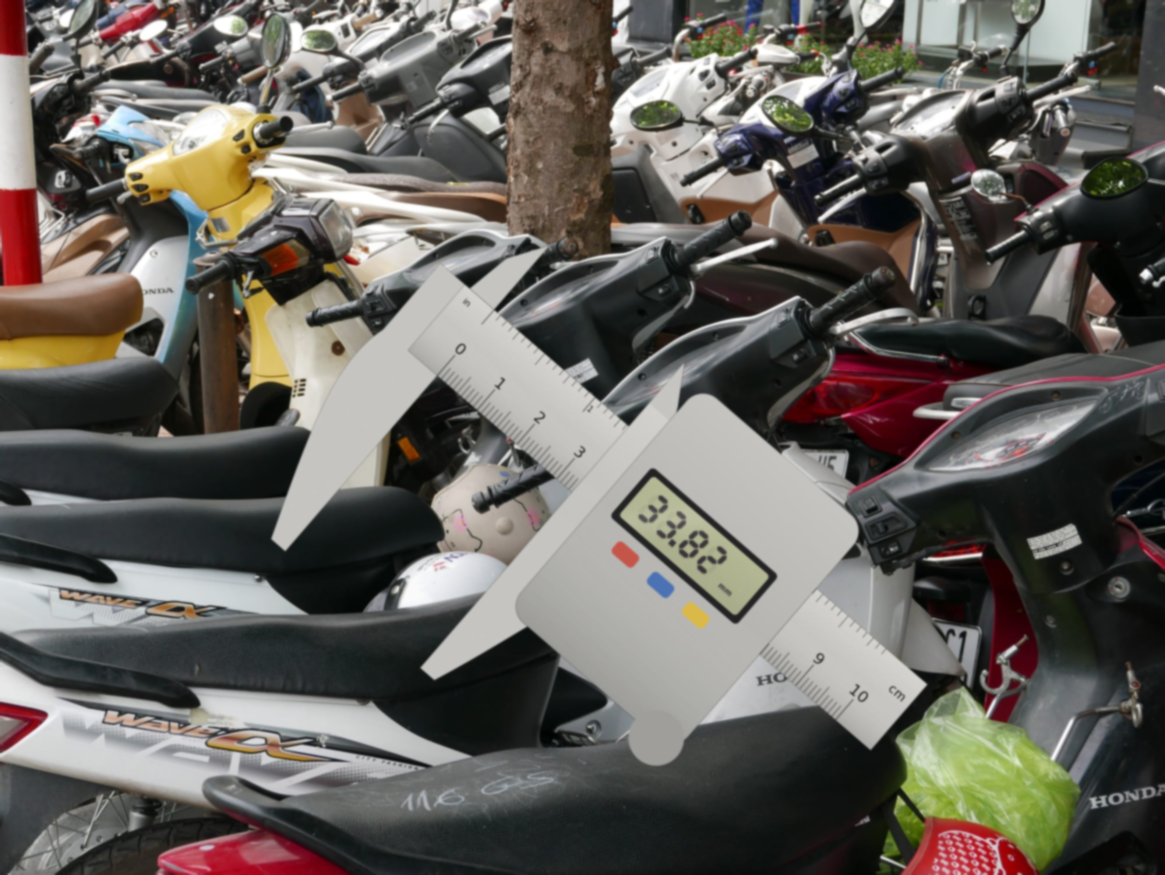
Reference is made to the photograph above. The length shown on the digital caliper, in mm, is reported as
33.82 mm
